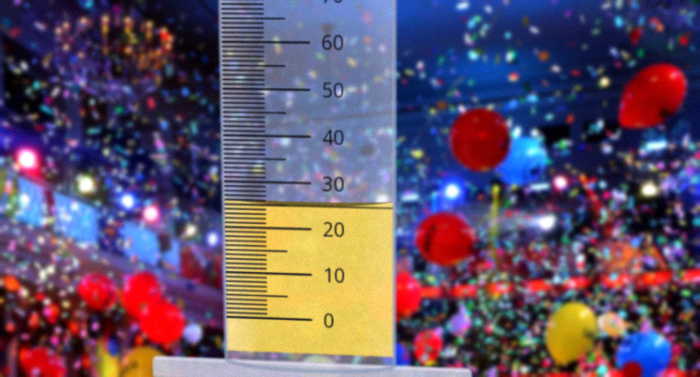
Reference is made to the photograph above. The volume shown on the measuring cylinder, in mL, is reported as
25 mL
